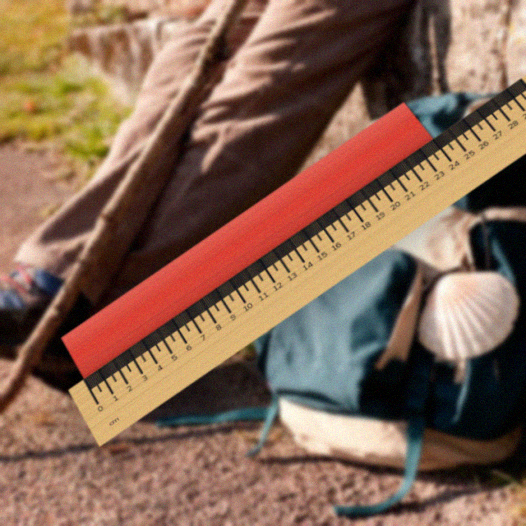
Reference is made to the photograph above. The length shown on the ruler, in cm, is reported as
24 cm
